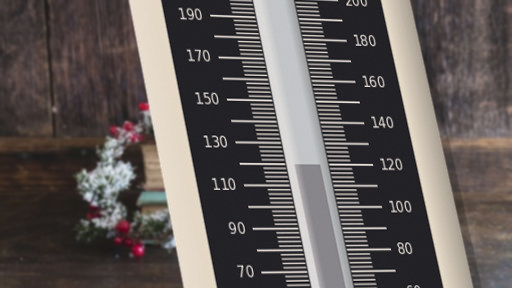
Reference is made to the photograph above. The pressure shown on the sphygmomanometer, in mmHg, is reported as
120 mmHg
